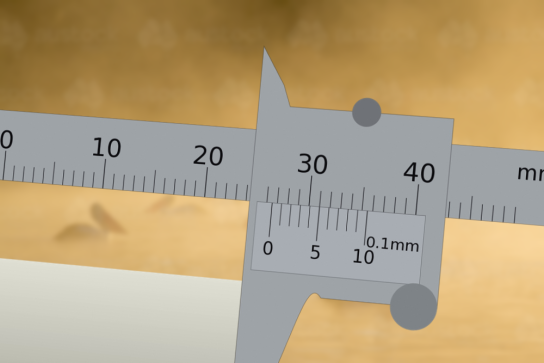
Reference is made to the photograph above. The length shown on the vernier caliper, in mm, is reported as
26.5 mm
